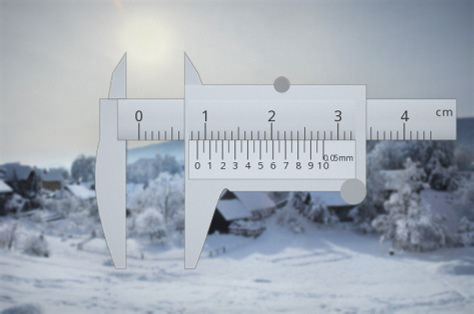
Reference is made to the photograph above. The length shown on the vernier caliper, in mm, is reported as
8.8 mm
